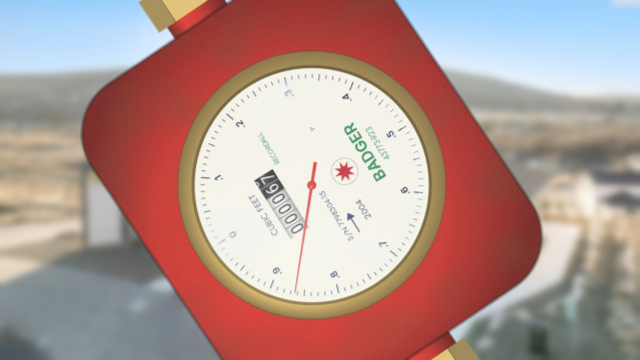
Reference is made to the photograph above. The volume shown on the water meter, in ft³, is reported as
66.86 ft³
